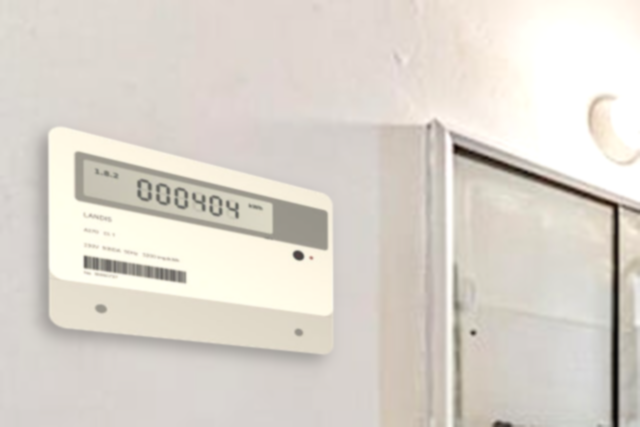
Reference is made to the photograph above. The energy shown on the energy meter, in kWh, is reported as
404 kWh
